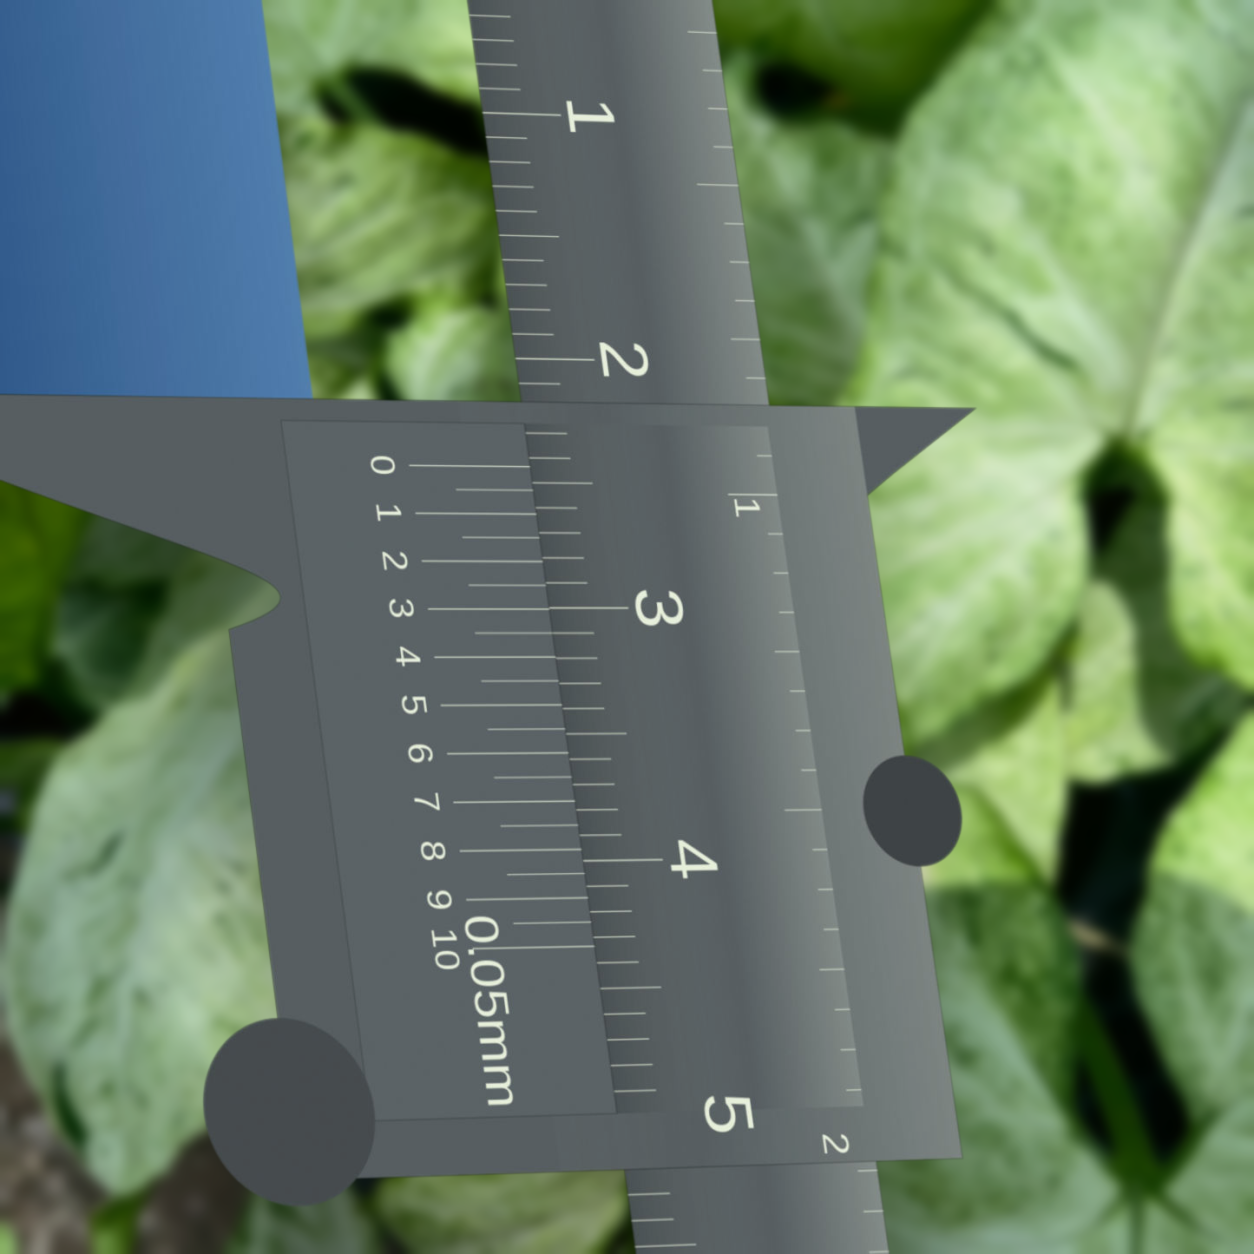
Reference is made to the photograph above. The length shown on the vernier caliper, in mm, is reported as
24.35 mm
